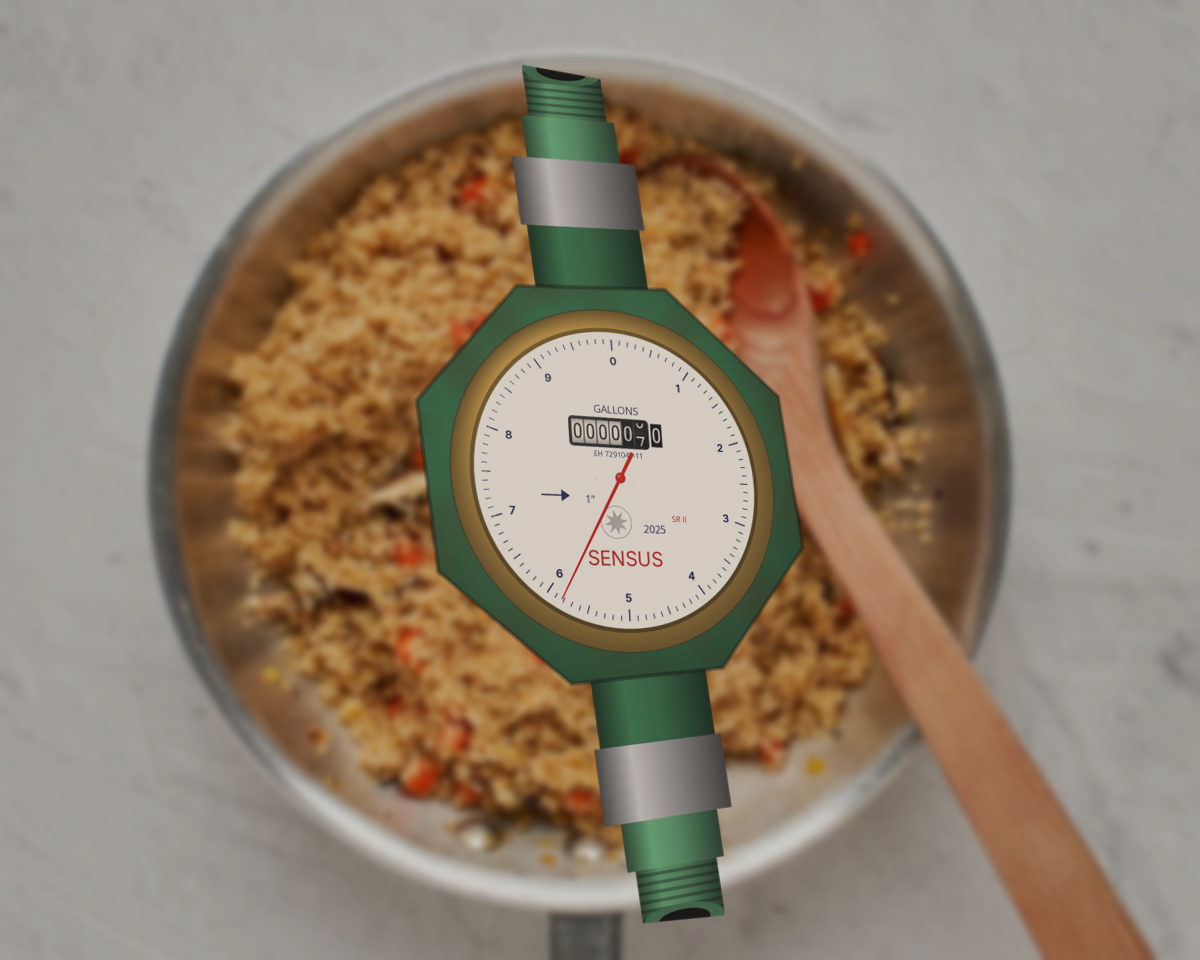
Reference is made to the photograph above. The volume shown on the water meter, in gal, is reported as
65.8 gal
